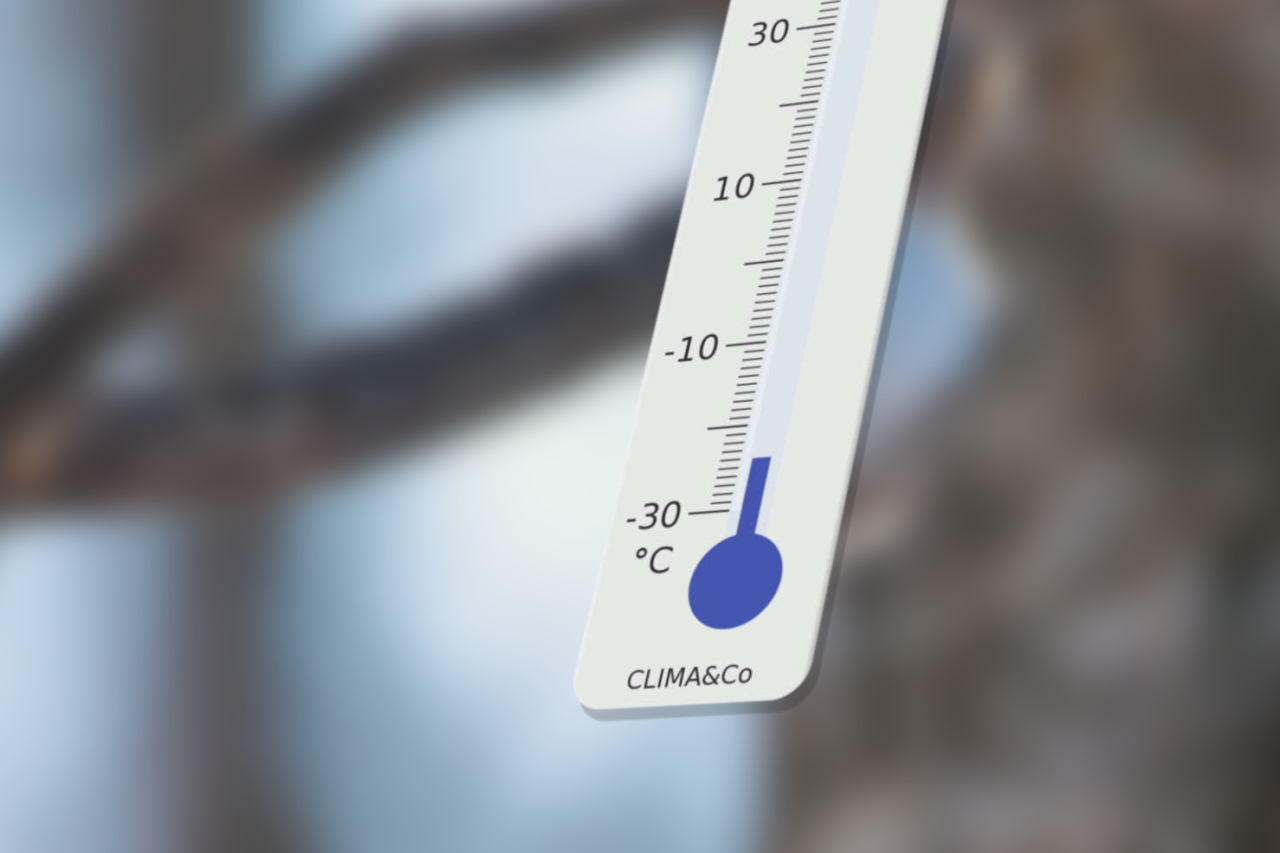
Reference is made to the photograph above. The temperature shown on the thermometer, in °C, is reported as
-24 °C
